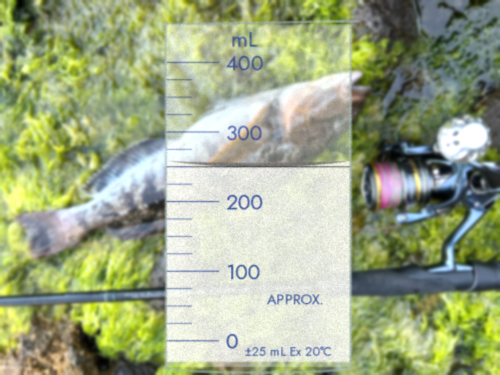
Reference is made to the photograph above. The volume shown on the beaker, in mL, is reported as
250 mL
